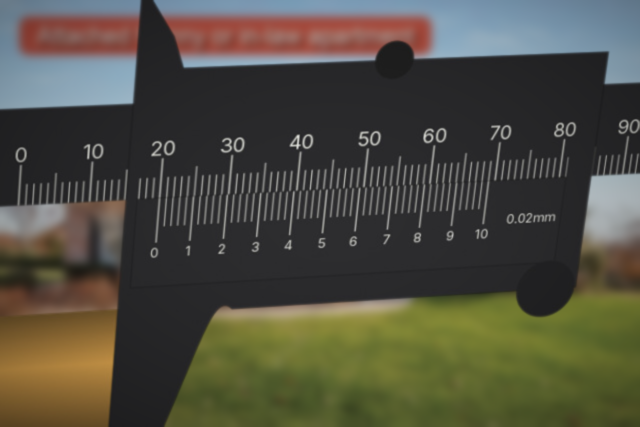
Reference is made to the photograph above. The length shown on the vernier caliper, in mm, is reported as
20.0 mm
